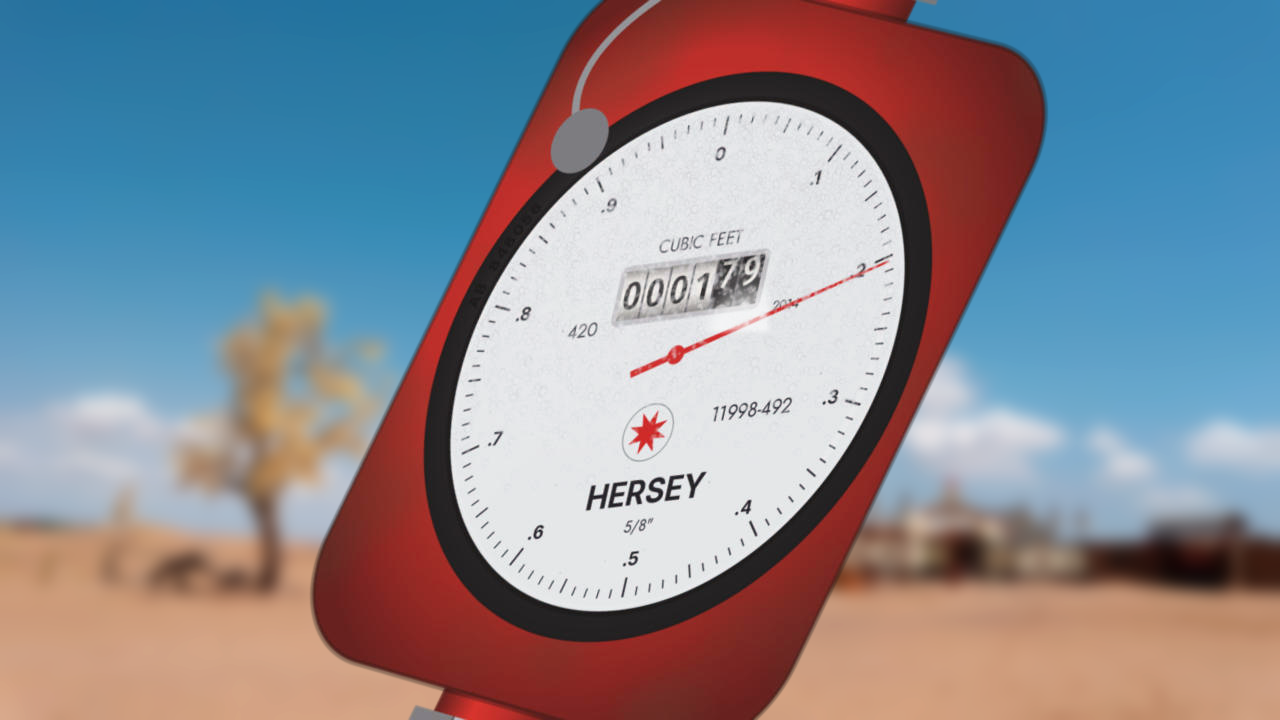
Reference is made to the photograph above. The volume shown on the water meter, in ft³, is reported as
179.20 ft³
